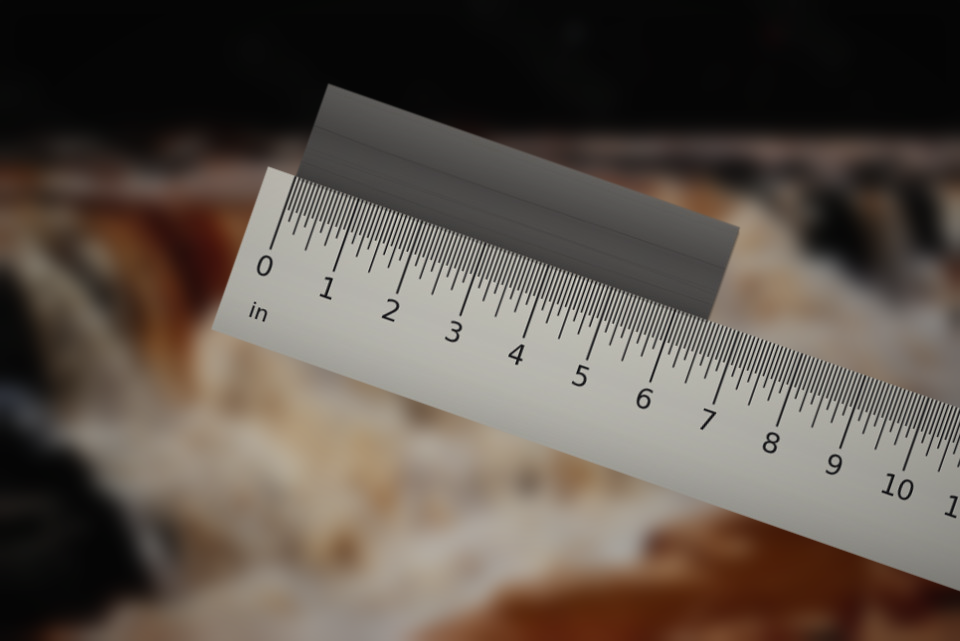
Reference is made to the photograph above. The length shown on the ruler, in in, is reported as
6.5 in
